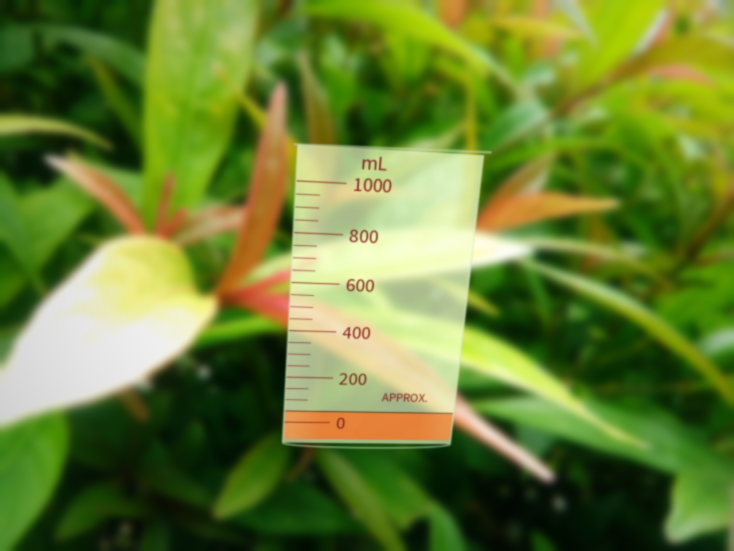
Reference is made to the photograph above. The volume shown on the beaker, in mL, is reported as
50 mL
